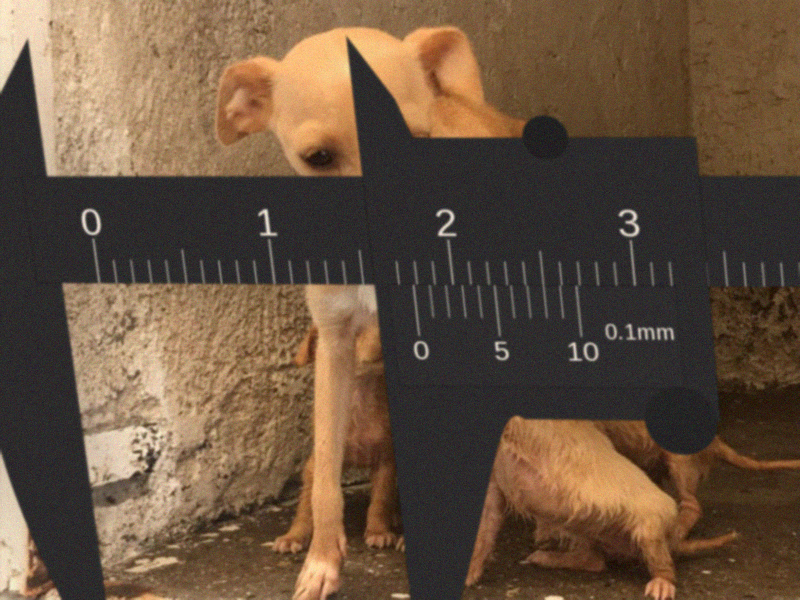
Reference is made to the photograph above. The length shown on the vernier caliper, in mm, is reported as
17.8 mm
